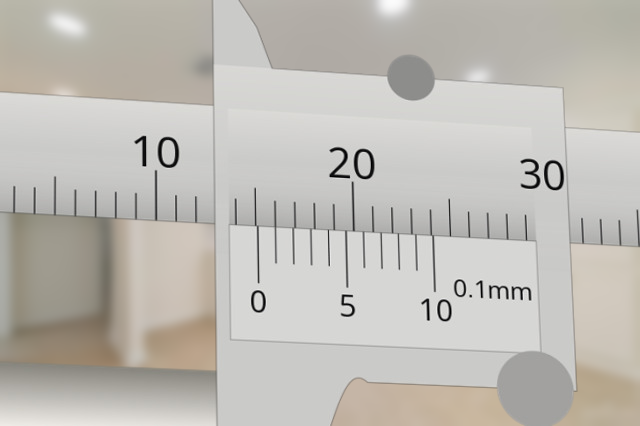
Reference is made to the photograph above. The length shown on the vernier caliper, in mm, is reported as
15.1 mm
